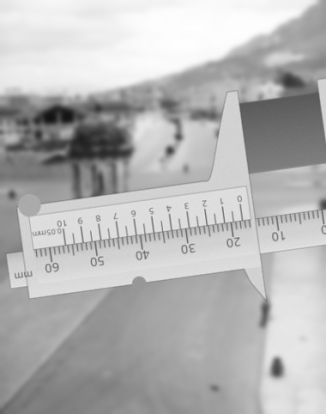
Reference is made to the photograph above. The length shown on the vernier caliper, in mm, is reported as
17.5 mm
